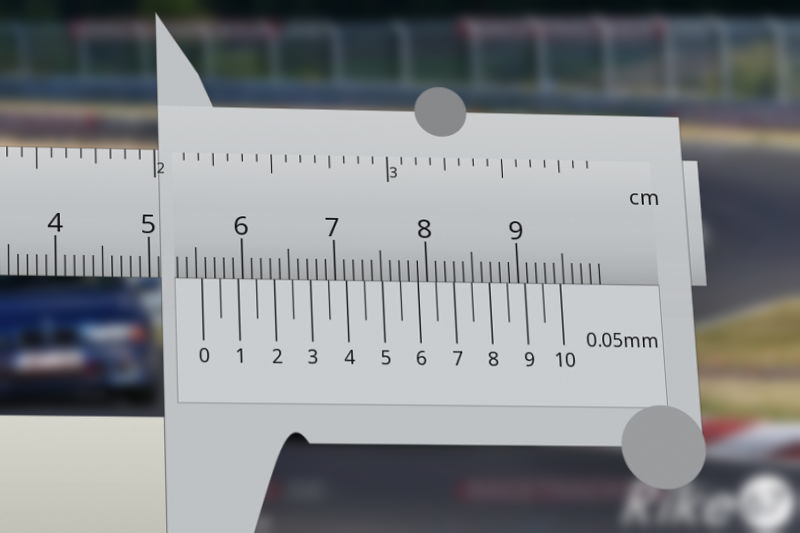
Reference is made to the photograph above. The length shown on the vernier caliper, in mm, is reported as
55.6 mm
